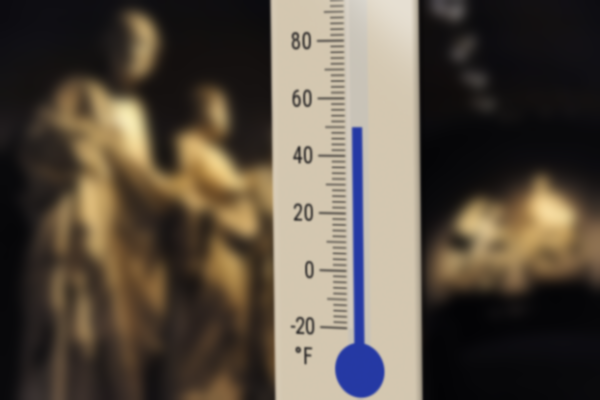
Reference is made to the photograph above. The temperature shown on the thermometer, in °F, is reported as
50 °F
